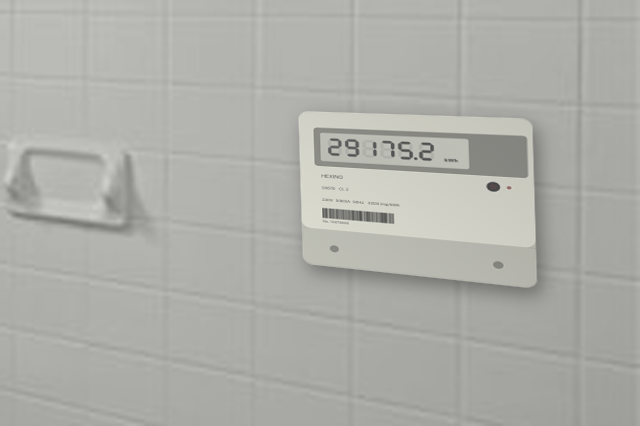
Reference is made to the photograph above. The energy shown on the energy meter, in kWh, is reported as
29175.2 kWh
